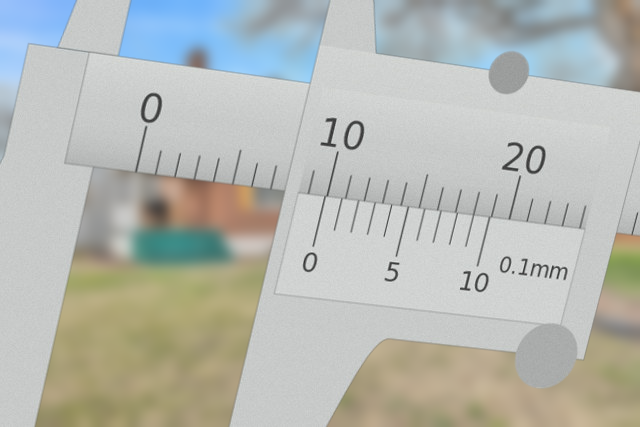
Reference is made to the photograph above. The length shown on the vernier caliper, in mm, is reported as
9.9 mm
